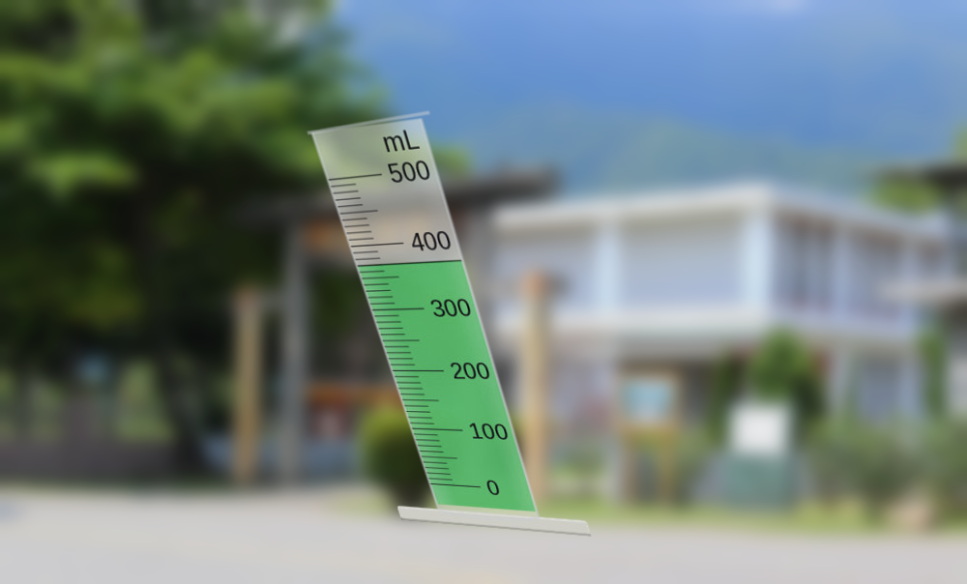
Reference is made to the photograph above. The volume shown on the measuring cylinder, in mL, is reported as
370 mL
